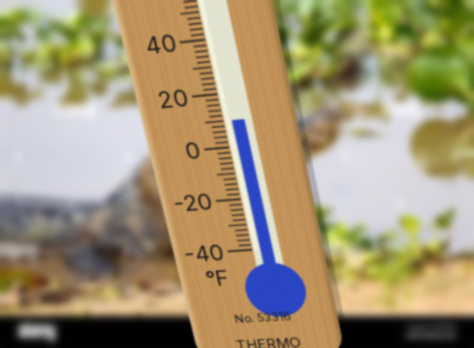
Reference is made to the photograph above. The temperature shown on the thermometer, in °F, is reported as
10 °F
